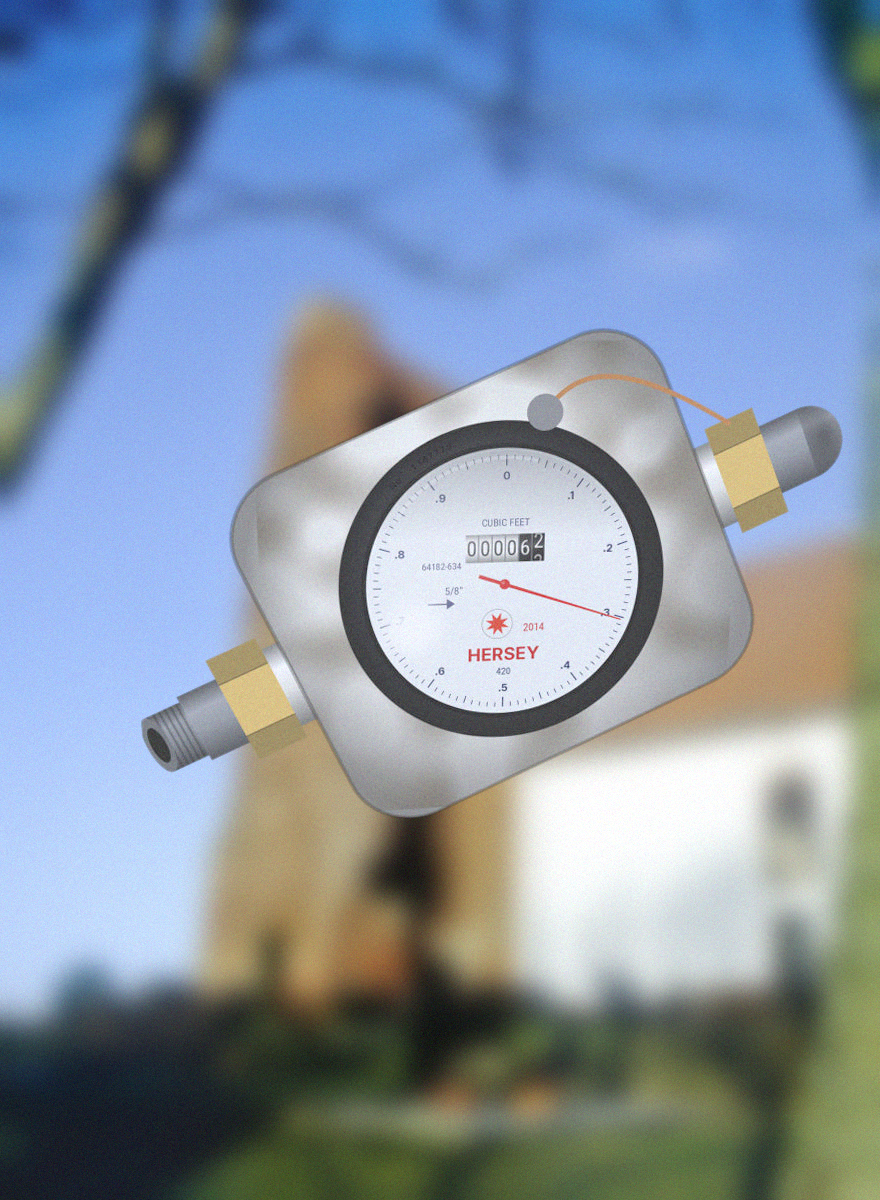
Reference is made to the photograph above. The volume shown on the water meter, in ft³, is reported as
62.30 ft³
